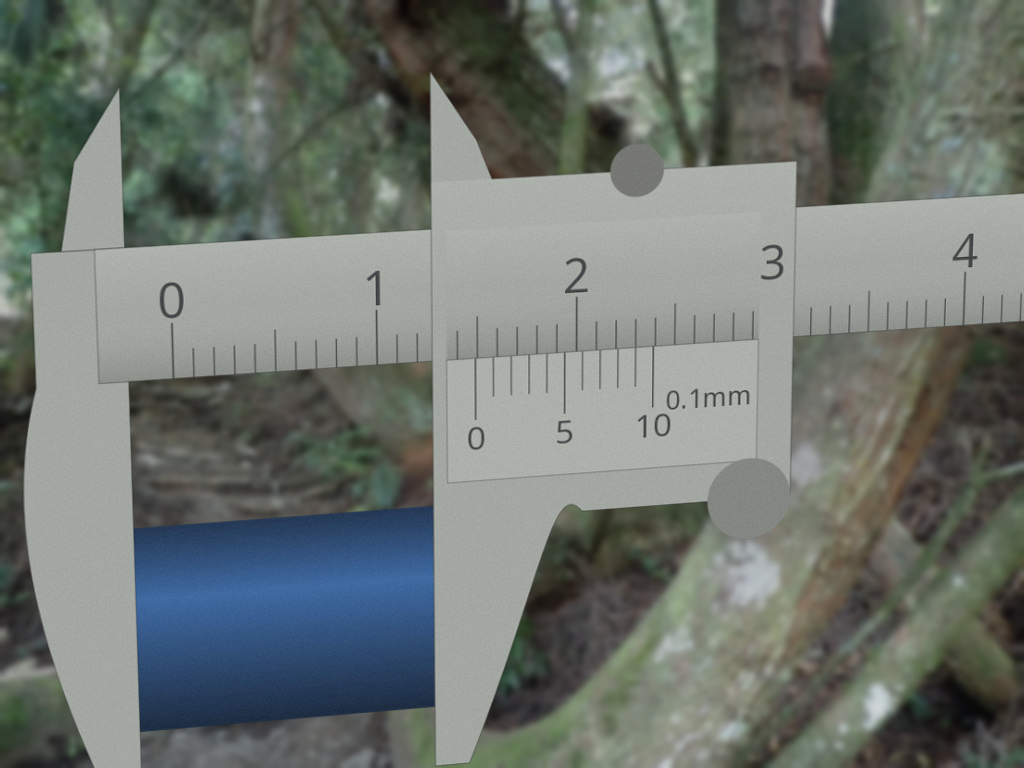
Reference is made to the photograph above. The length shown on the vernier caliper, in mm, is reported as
14.9 mm
